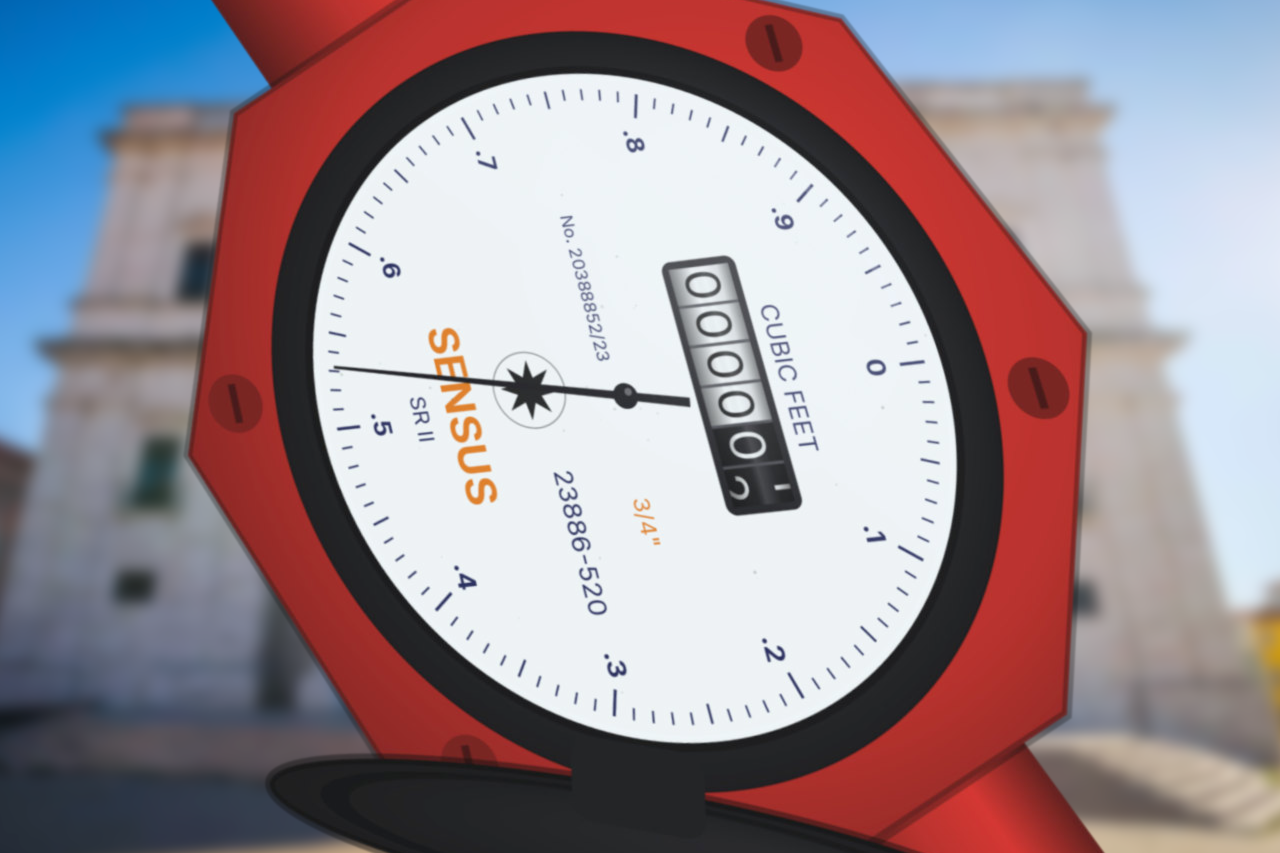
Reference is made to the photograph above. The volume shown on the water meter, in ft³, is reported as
1.53 ft³
